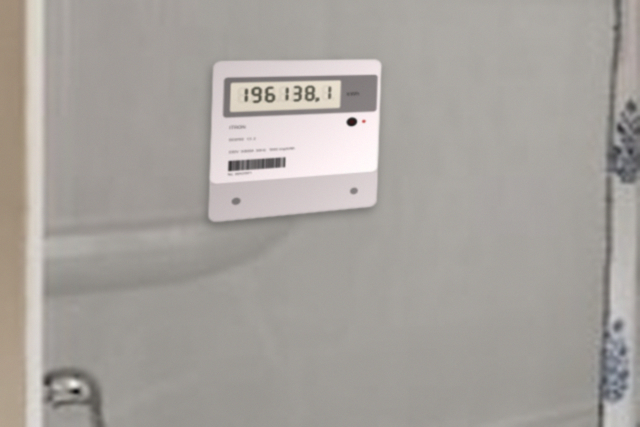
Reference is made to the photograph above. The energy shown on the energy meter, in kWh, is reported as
196138.1 kWh
